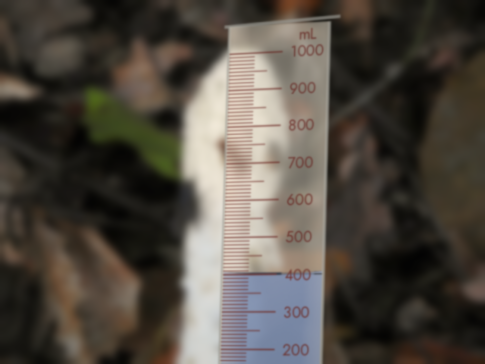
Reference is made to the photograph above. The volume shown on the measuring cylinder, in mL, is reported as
400 mL
